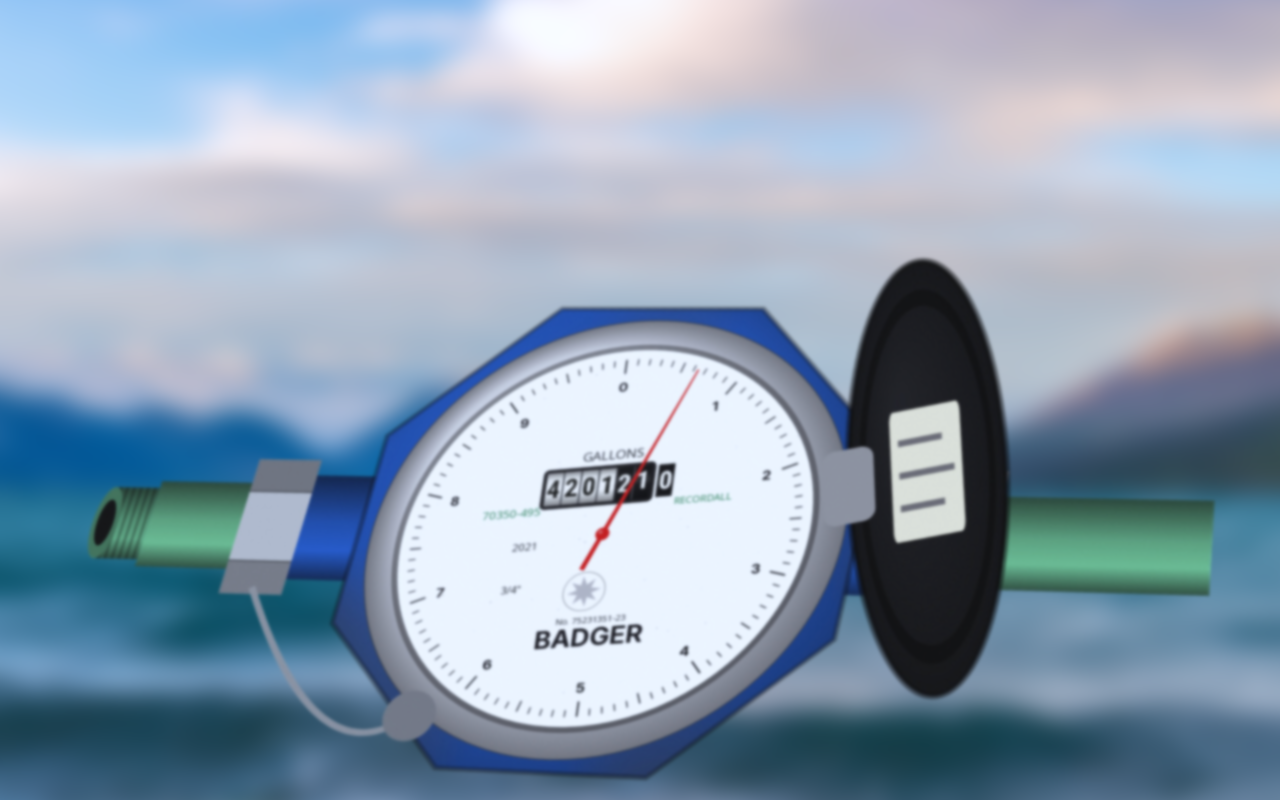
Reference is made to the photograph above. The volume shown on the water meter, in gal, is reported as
4201210.6 gal
